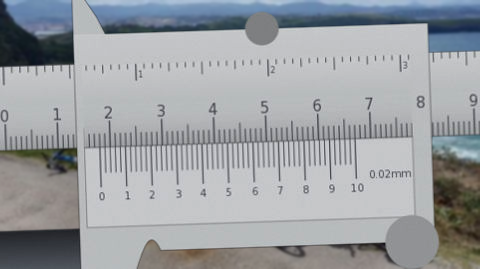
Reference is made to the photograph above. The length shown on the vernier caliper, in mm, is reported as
18.0 mm
